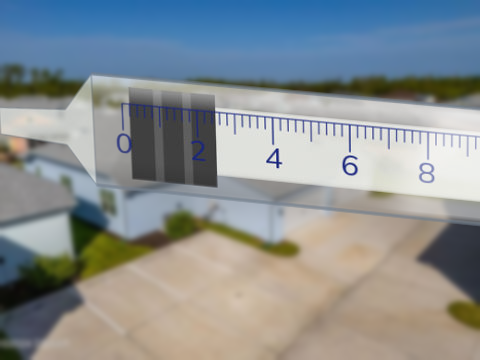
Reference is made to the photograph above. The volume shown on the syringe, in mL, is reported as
0.2 mL
